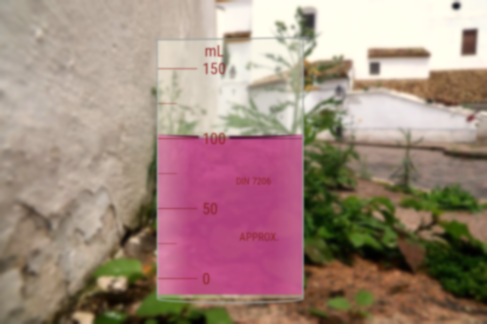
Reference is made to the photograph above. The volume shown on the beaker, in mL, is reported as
100 mL
